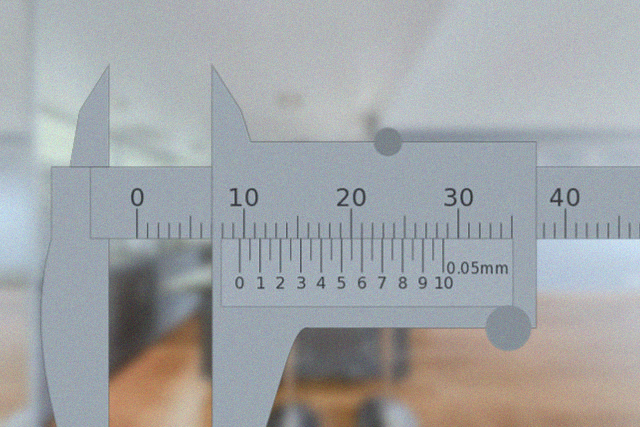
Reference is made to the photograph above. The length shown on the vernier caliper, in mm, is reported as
9.6 mm
